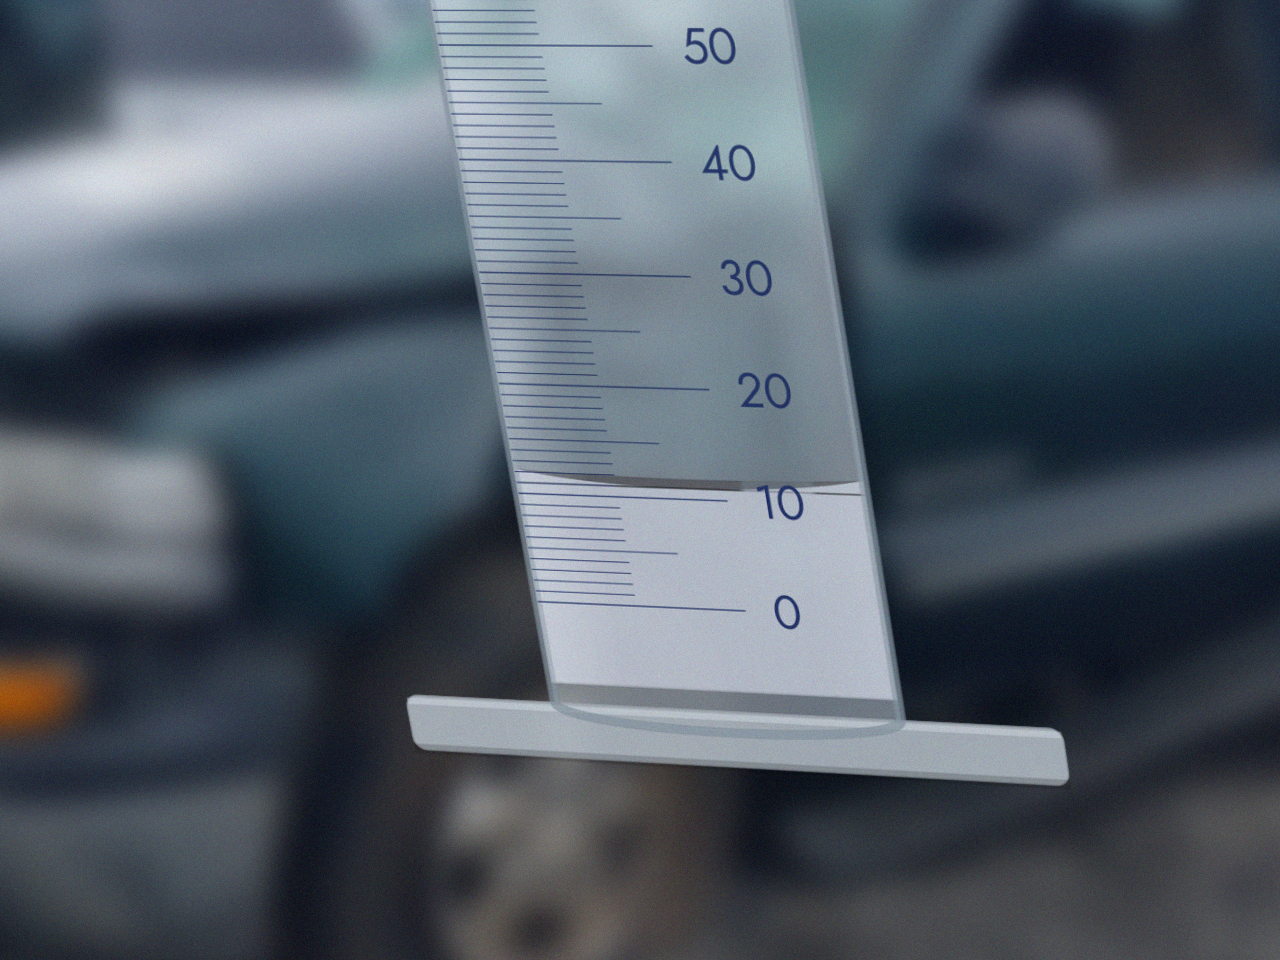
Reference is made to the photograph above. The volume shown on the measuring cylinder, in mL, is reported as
11 mL
